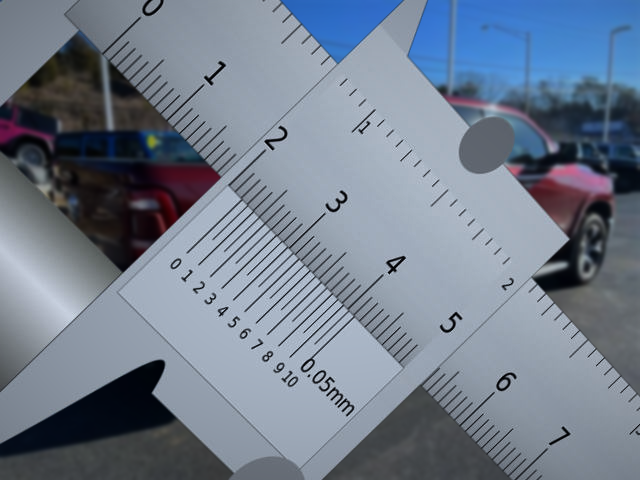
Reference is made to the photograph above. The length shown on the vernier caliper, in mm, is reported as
22.2 mm
